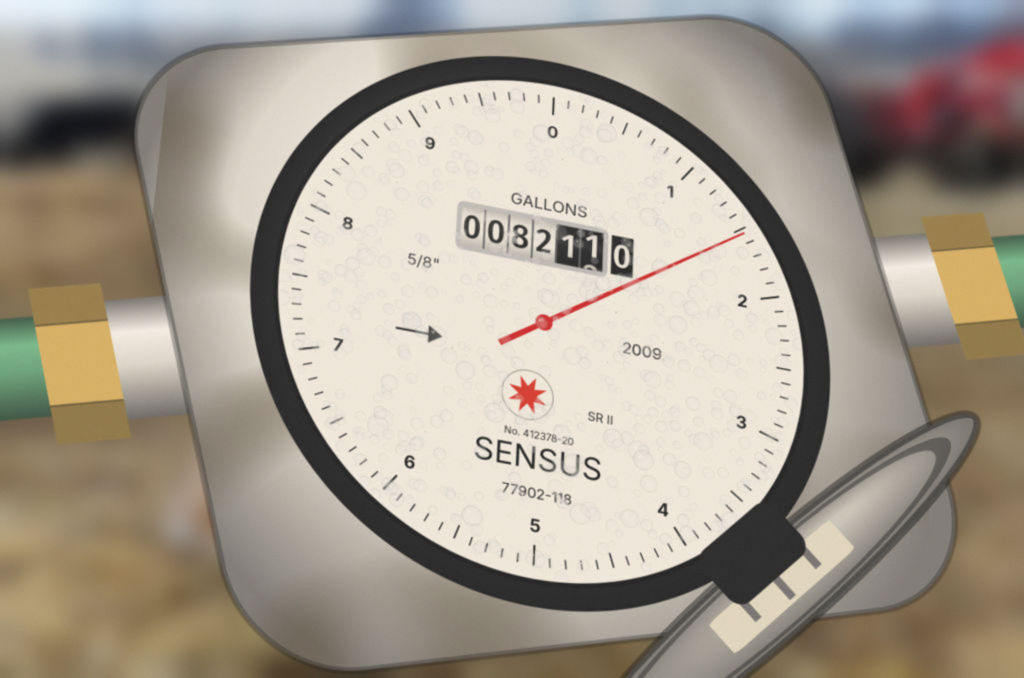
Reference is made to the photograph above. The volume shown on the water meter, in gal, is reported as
82111.5 gal
